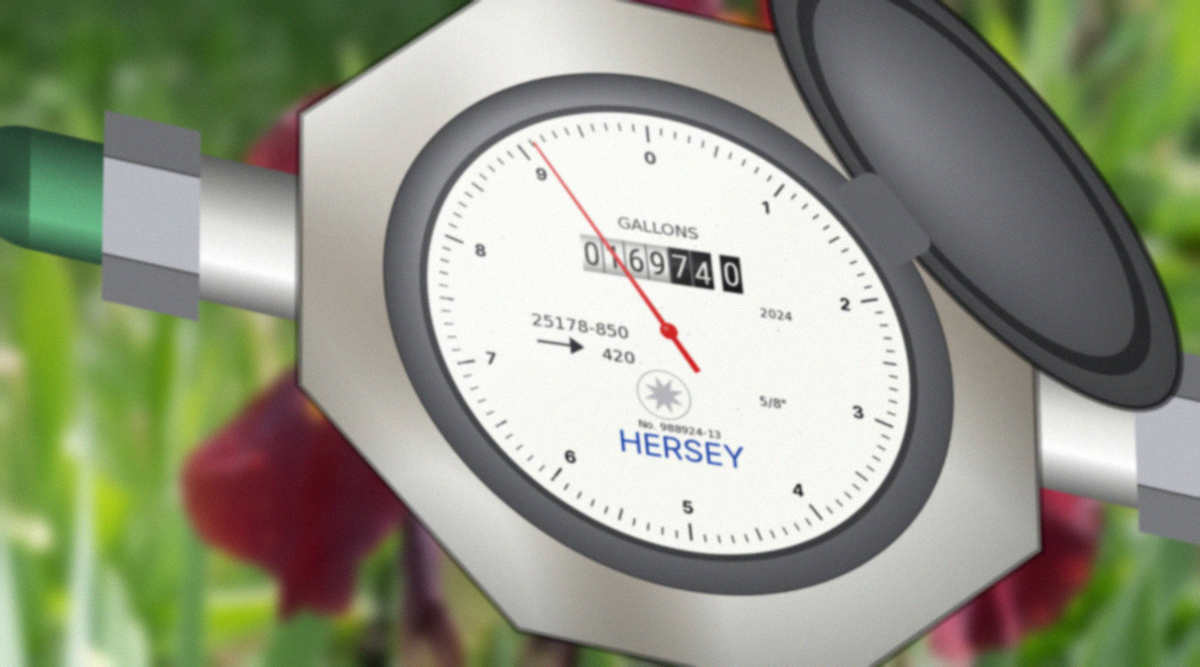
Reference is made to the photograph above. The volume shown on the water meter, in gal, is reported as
169739.1 gal
